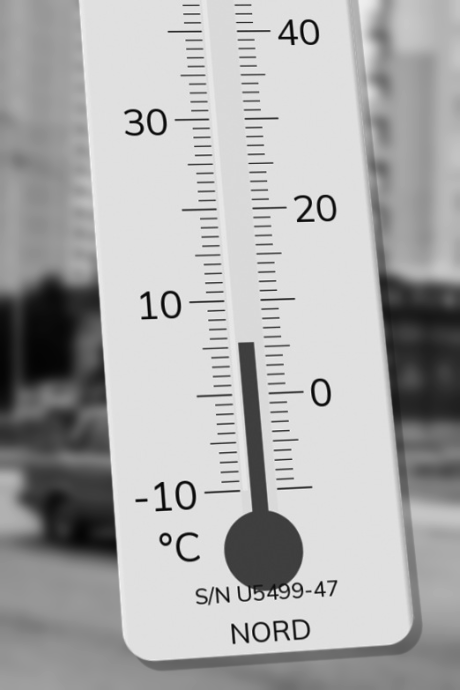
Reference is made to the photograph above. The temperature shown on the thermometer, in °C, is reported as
5.5 °C
